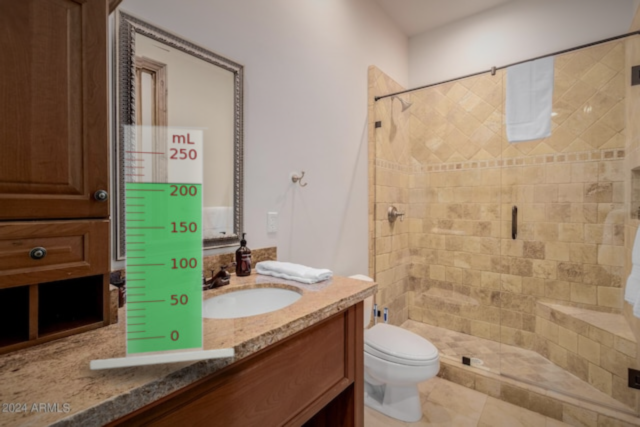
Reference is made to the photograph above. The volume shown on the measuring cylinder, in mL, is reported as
210 mL
